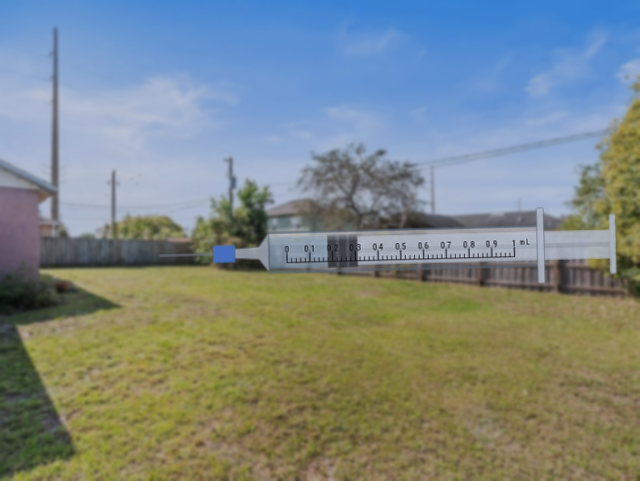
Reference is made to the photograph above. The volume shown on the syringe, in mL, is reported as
0.18 mL
